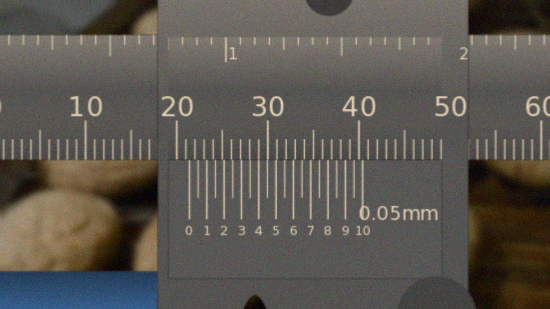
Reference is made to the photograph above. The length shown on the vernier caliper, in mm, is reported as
21.4 mm
